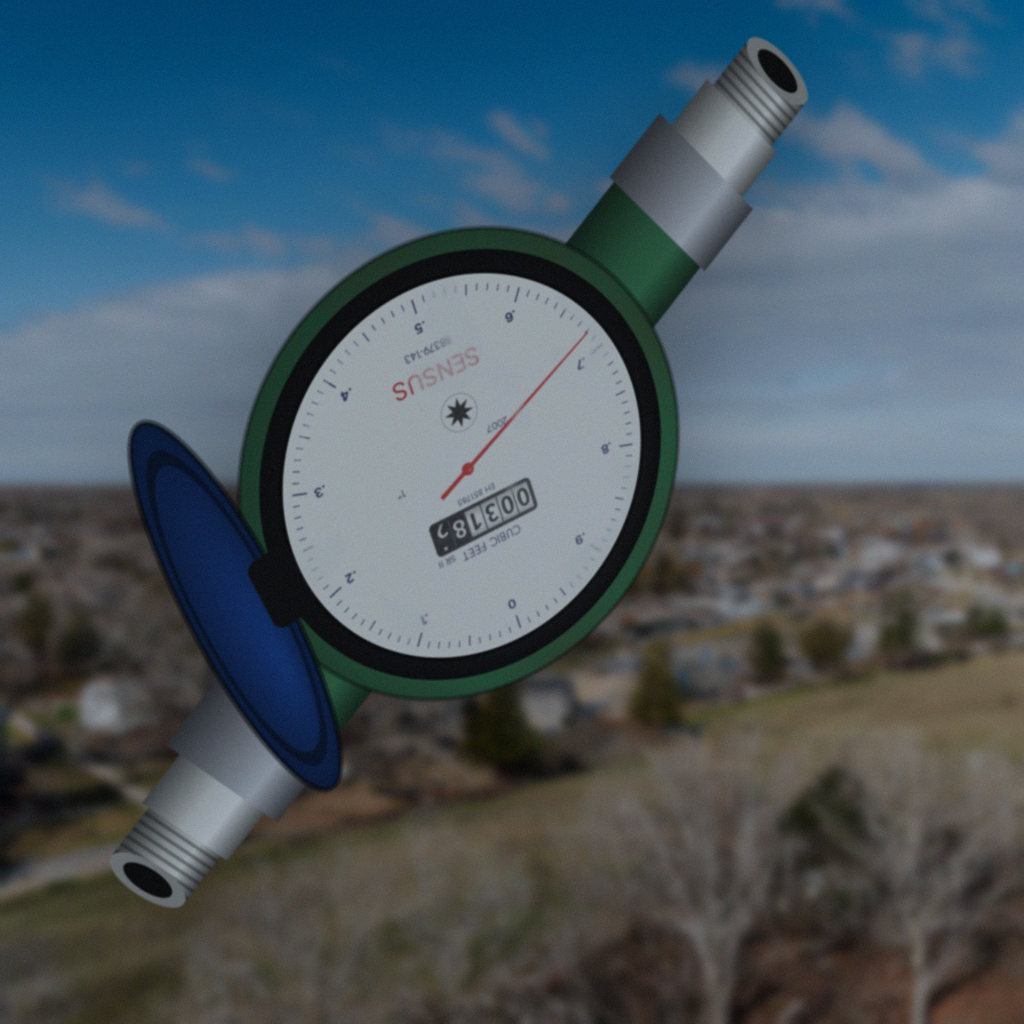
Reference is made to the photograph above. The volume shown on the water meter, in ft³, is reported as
3181.68 ft³
